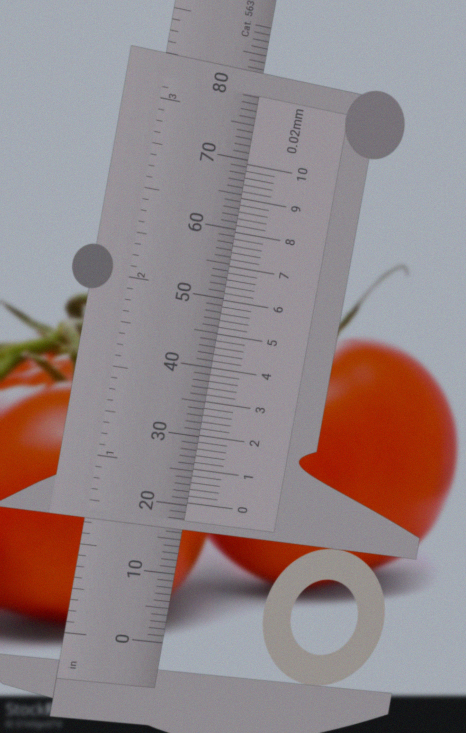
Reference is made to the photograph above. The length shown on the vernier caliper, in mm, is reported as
20.4 mm
